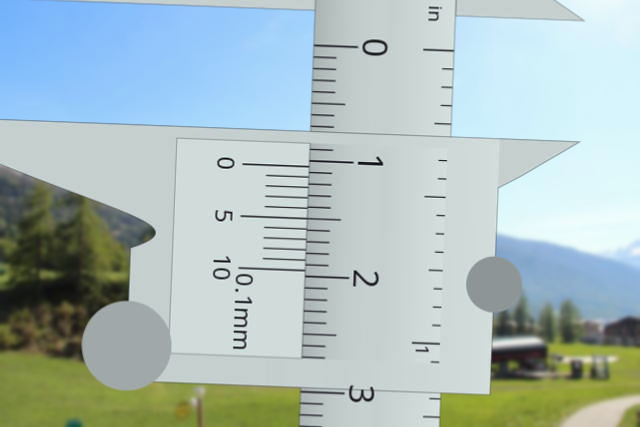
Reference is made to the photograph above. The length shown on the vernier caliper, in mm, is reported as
10.5 mm
